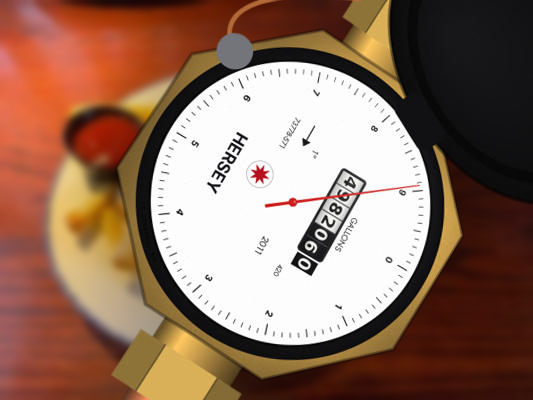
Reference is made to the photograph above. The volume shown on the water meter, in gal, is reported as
4982058.9 gal
